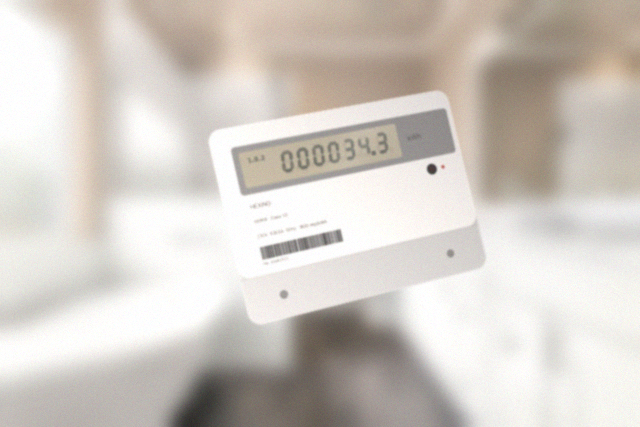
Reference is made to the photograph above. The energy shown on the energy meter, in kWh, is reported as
34.3 kWh
